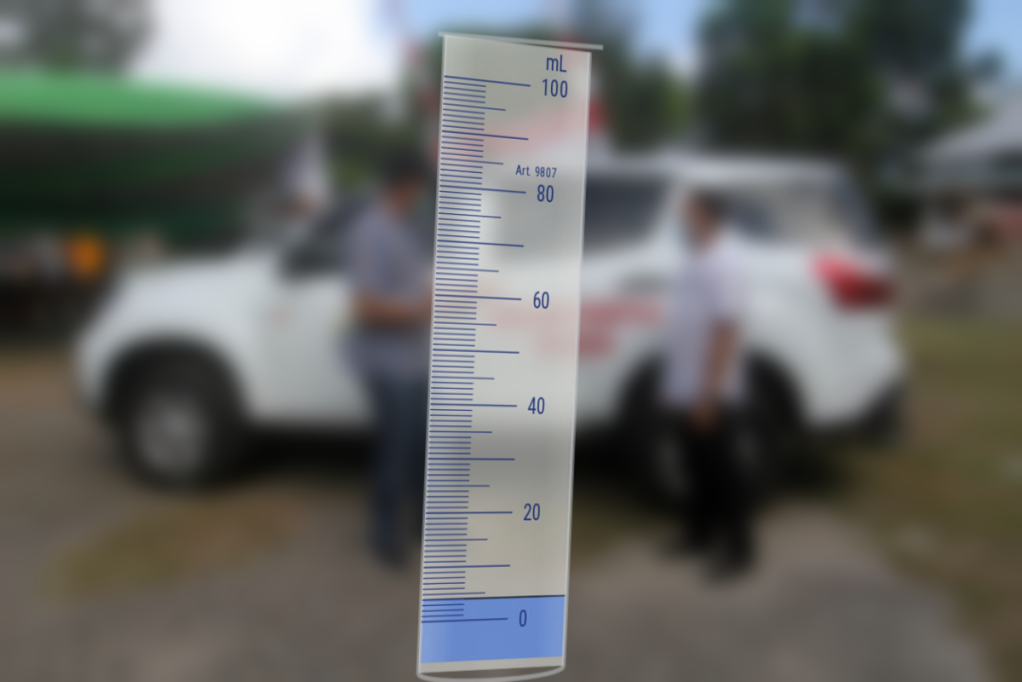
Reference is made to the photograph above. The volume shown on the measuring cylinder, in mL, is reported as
4 mL
